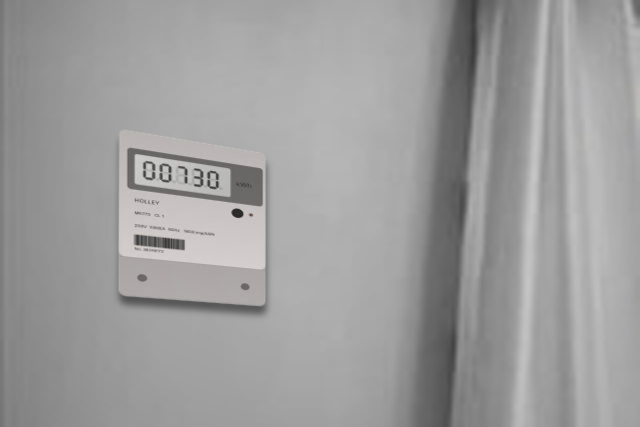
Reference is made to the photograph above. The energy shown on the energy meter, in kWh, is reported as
730 kWh
